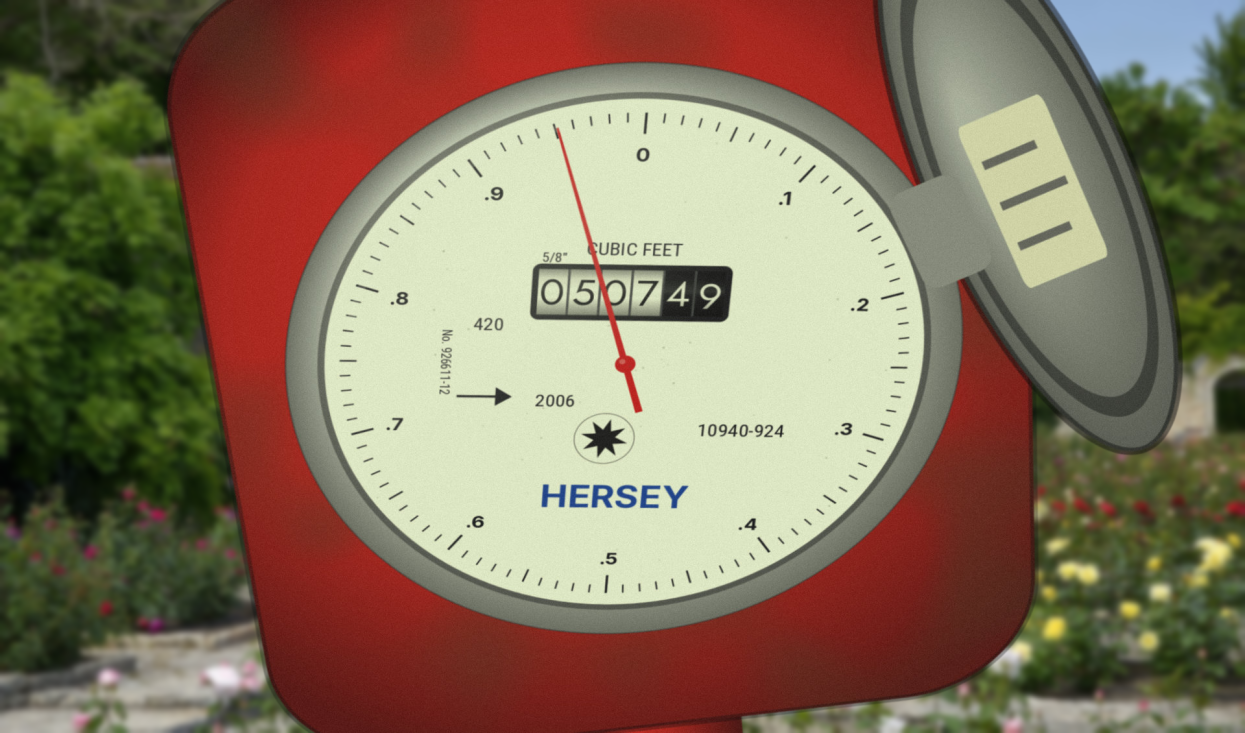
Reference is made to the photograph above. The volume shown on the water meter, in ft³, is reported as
50748.95 ft³
